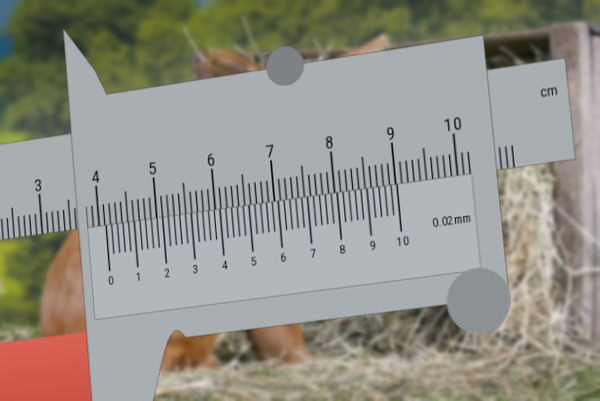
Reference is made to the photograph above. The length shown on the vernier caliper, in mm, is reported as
41.2 mm
